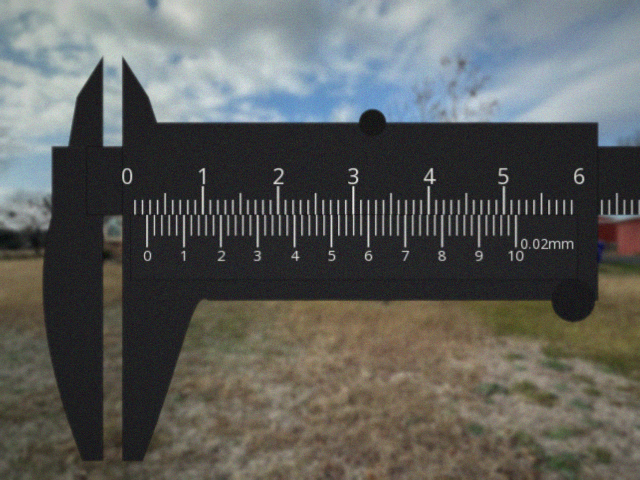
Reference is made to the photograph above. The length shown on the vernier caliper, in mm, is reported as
2.6 mm
